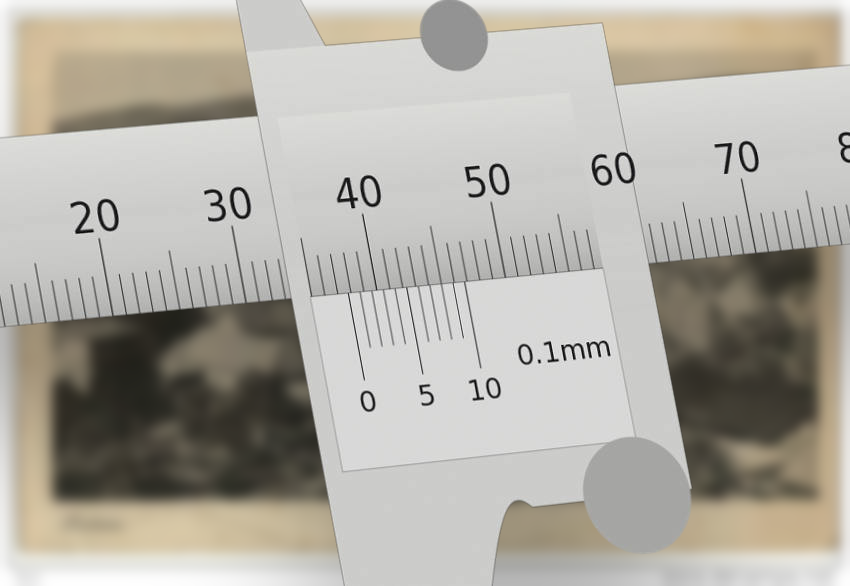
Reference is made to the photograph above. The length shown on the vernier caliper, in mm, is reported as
37.8 mm
